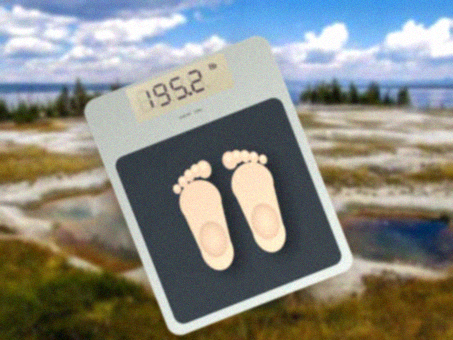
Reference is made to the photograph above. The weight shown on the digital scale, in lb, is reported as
195.2 lb
